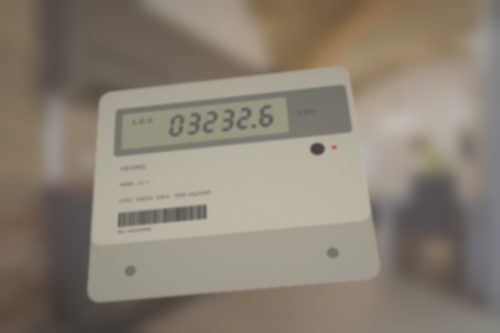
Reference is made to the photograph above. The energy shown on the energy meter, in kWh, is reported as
3232.6 kWh
